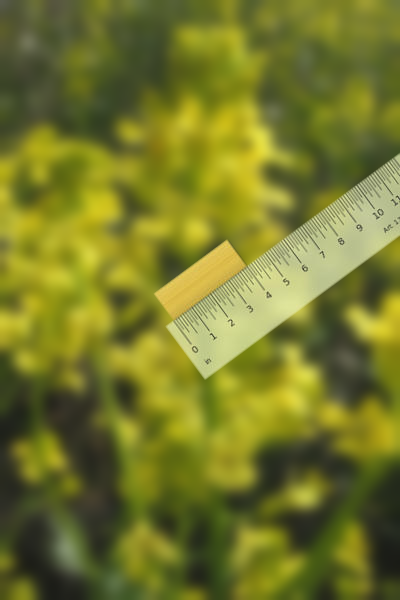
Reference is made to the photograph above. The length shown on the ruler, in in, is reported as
4 in
